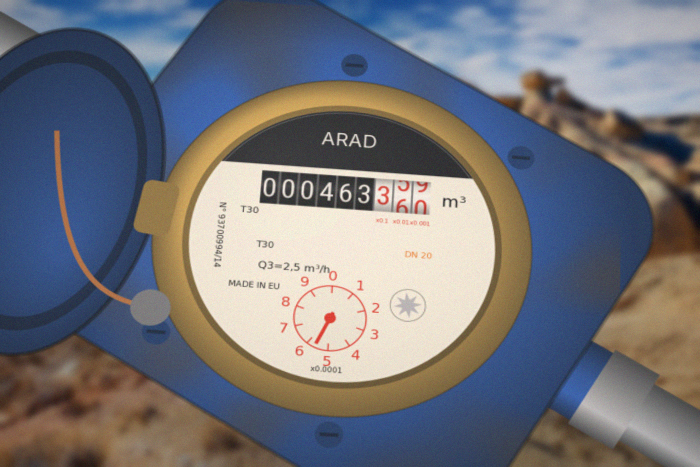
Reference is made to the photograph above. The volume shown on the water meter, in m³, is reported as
463.3595 m³
